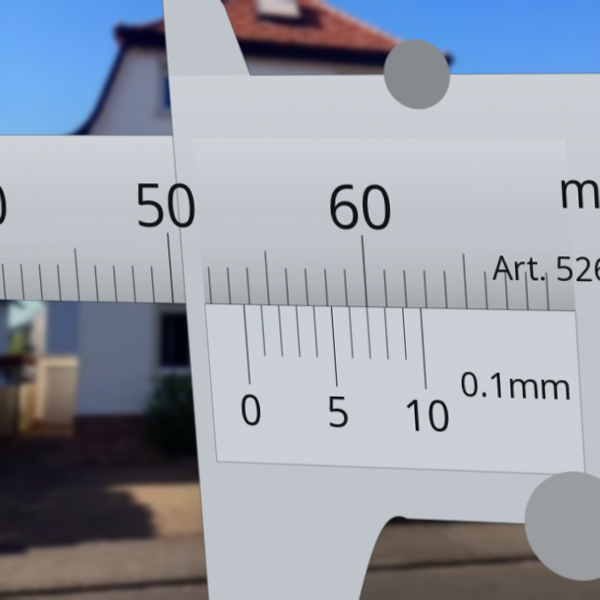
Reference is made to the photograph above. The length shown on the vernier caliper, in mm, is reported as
53.7 mm
